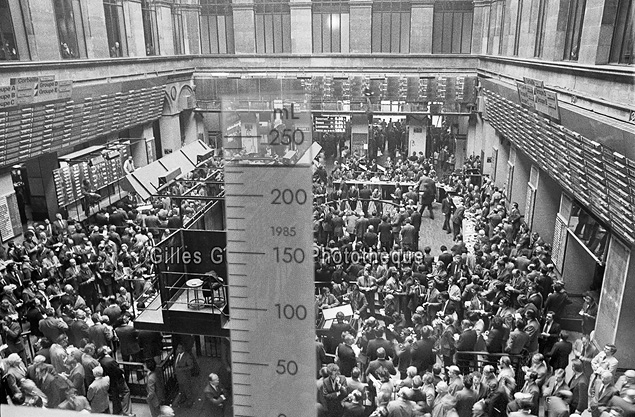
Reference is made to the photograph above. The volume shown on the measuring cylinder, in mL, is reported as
225 mL
